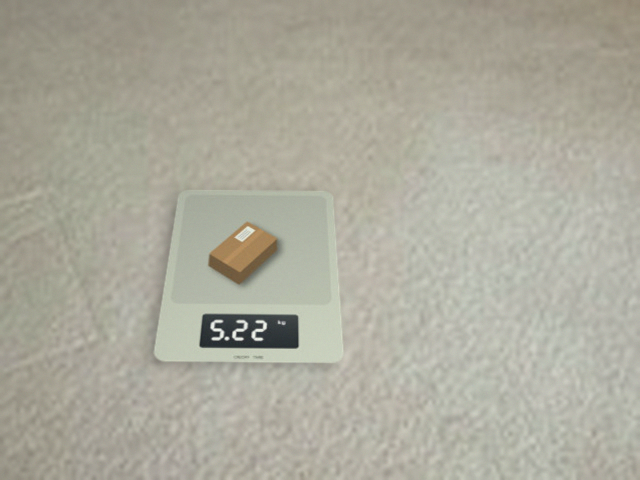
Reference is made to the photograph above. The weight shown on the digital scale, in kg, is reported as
5.22 kg
